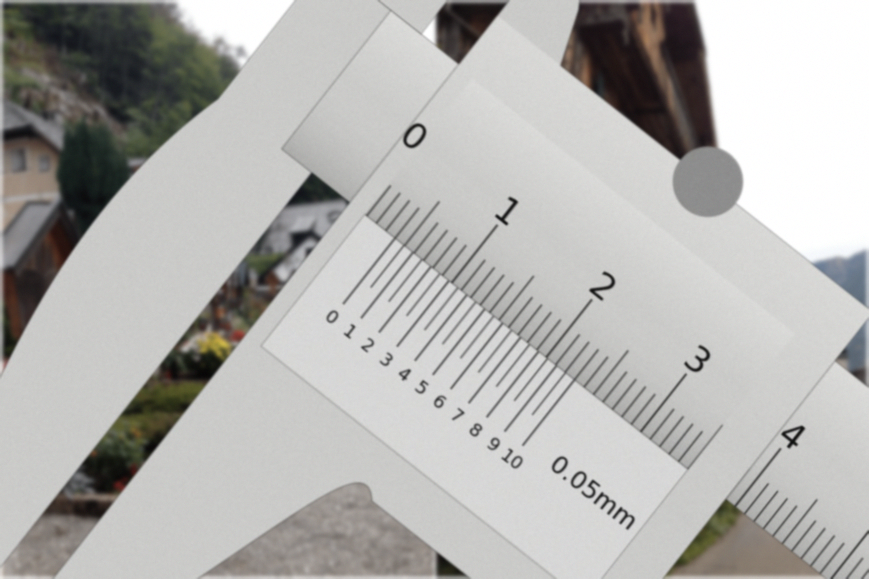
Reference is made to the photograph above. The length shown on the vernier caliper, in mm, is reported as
4.0 mm
